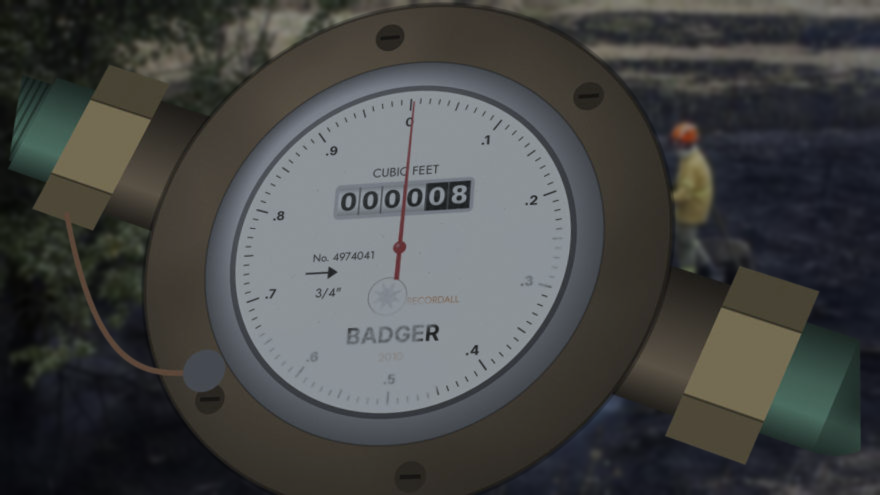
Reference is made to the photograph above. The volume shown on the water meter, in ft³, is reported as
8.00 ft³
